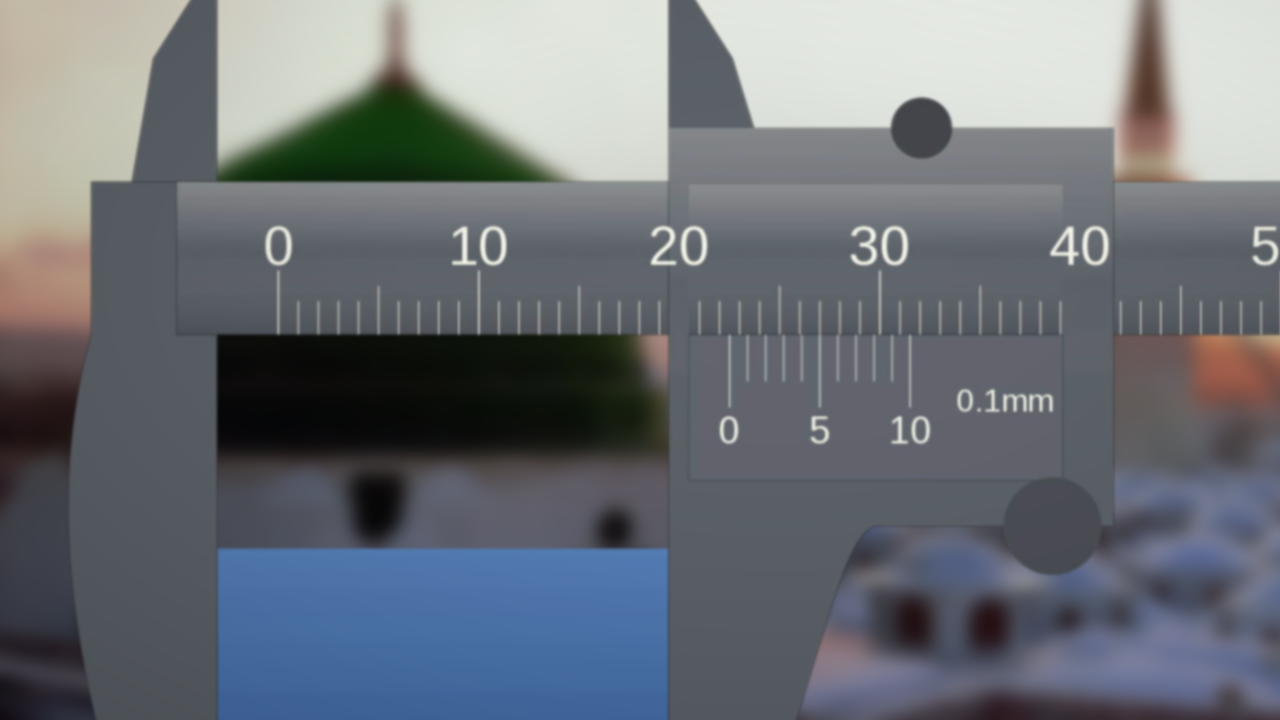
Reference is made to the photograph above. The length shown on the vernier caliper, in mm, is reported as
22.5 mm
